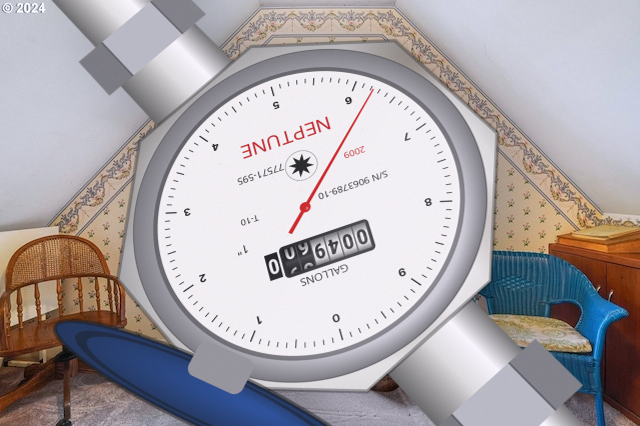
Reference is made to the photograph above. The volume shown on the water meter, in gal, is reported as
49596.2 gal
